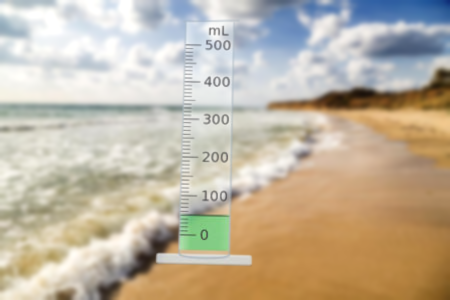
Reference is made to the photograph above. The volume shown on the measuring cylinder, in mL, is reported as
50 mL
